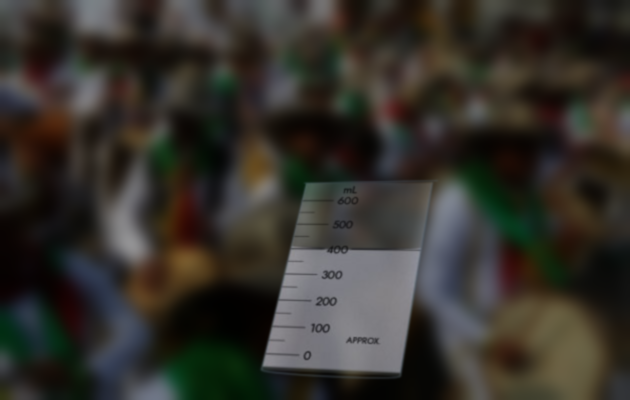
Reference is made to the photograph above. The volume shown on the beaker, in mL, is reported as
400 mL
